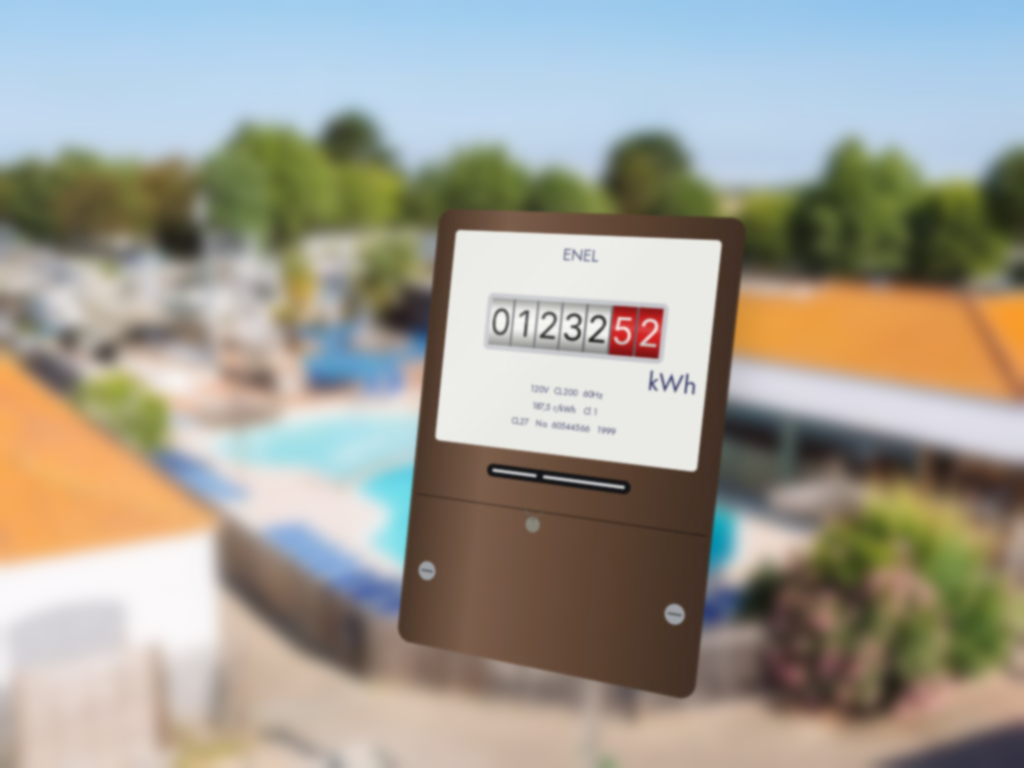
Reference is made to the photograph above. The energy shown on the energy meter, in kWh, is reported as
1232.52 kWh
